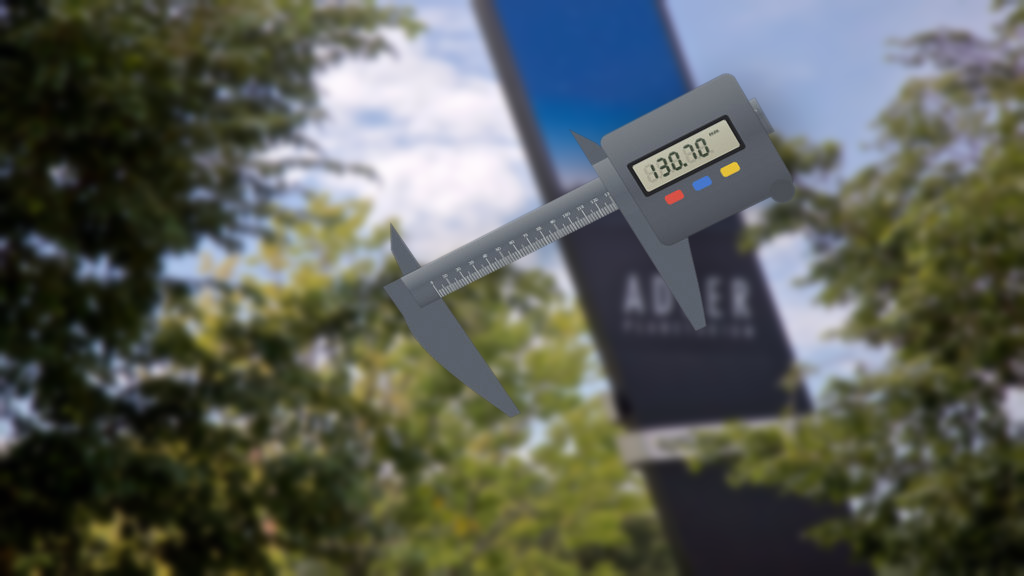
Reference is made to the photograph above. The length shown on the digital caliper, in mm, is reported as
130.70 mm
